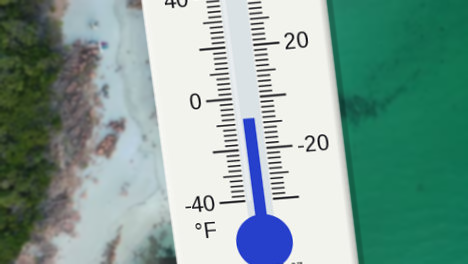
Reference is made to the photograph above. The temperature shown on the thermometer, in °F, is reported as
-8 °F
